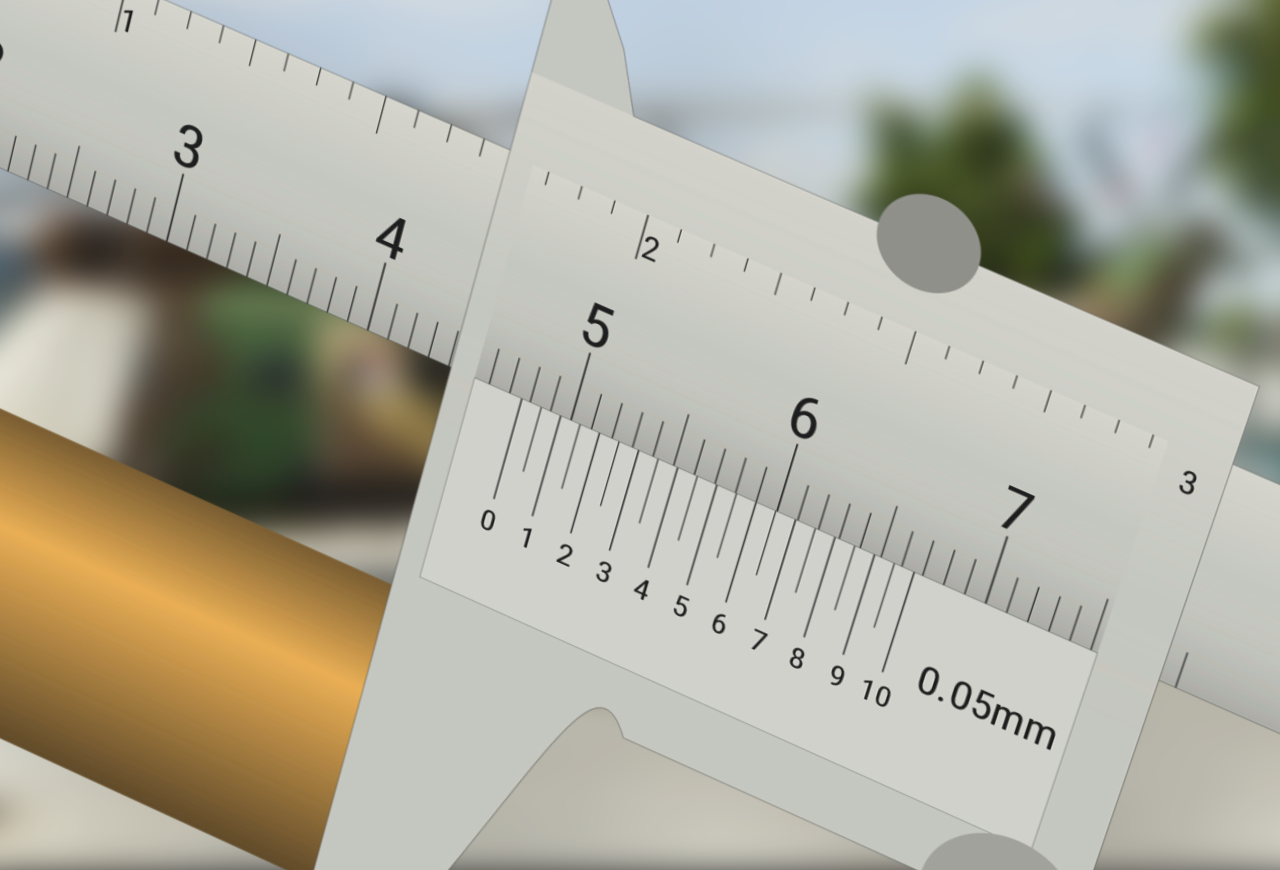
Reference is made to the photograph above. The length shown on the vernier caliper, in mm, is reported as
47.6 mm
